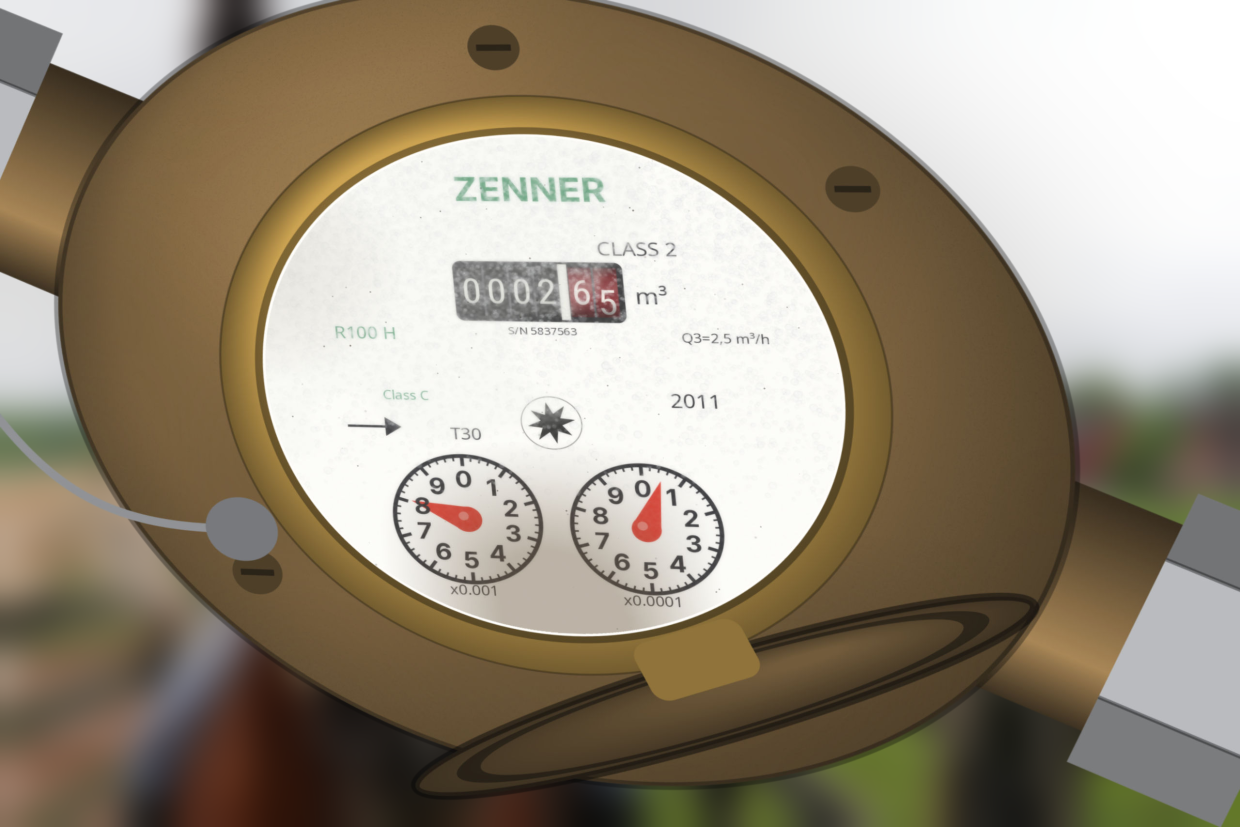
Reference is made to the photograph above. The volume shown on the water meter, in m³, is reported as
2.6480 m³
